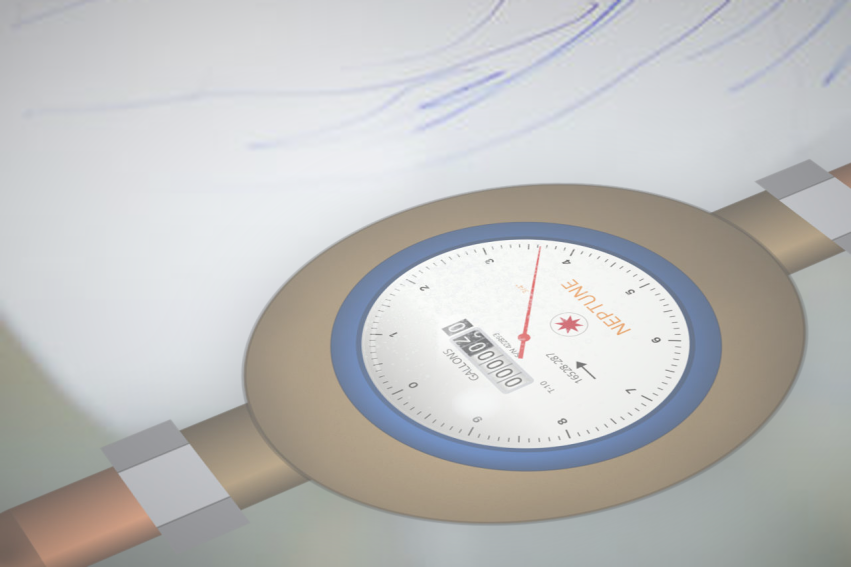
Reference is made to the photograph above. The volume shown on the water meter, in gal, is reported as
23.6 gal
